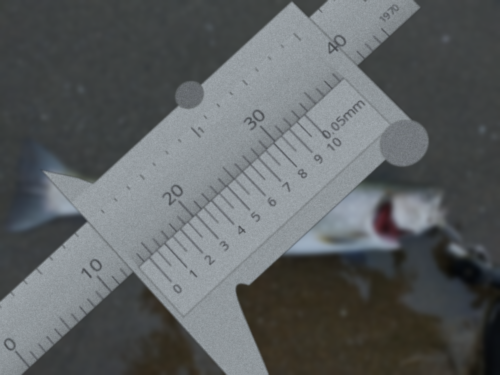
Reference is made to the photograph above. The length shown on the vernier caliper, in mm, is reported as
14.6 mm
